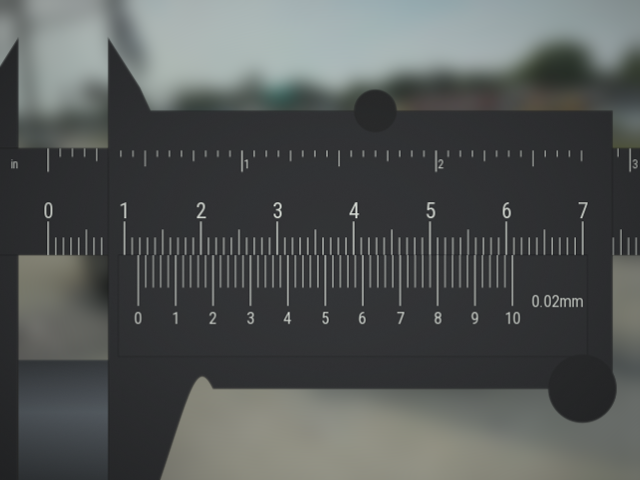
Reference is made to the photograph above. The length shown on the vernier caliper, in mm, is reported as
11.8 mm
